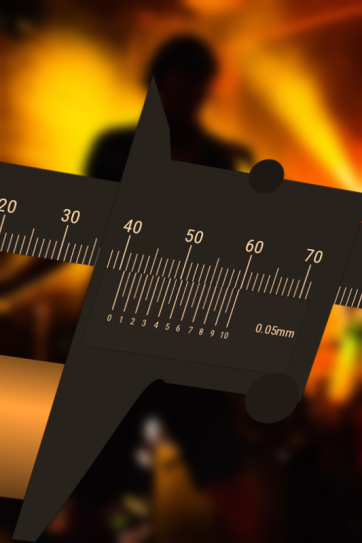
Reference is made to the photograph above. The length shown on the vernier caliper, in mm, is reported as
40.8 mm
